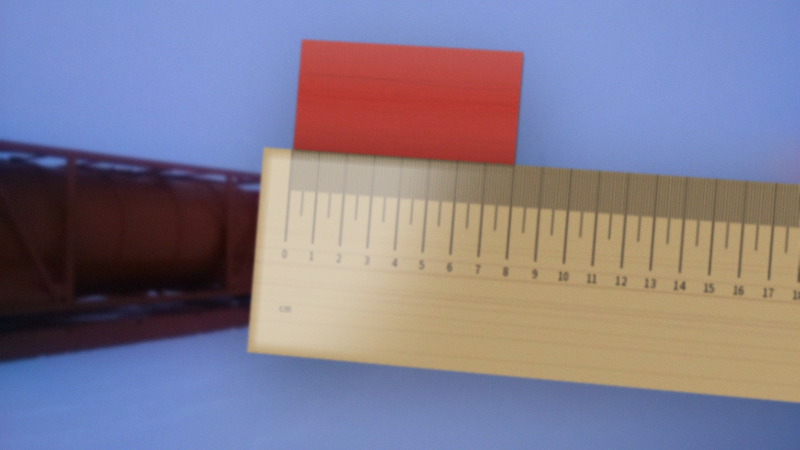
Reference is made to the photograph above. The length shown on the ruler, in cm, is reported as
8 cm
